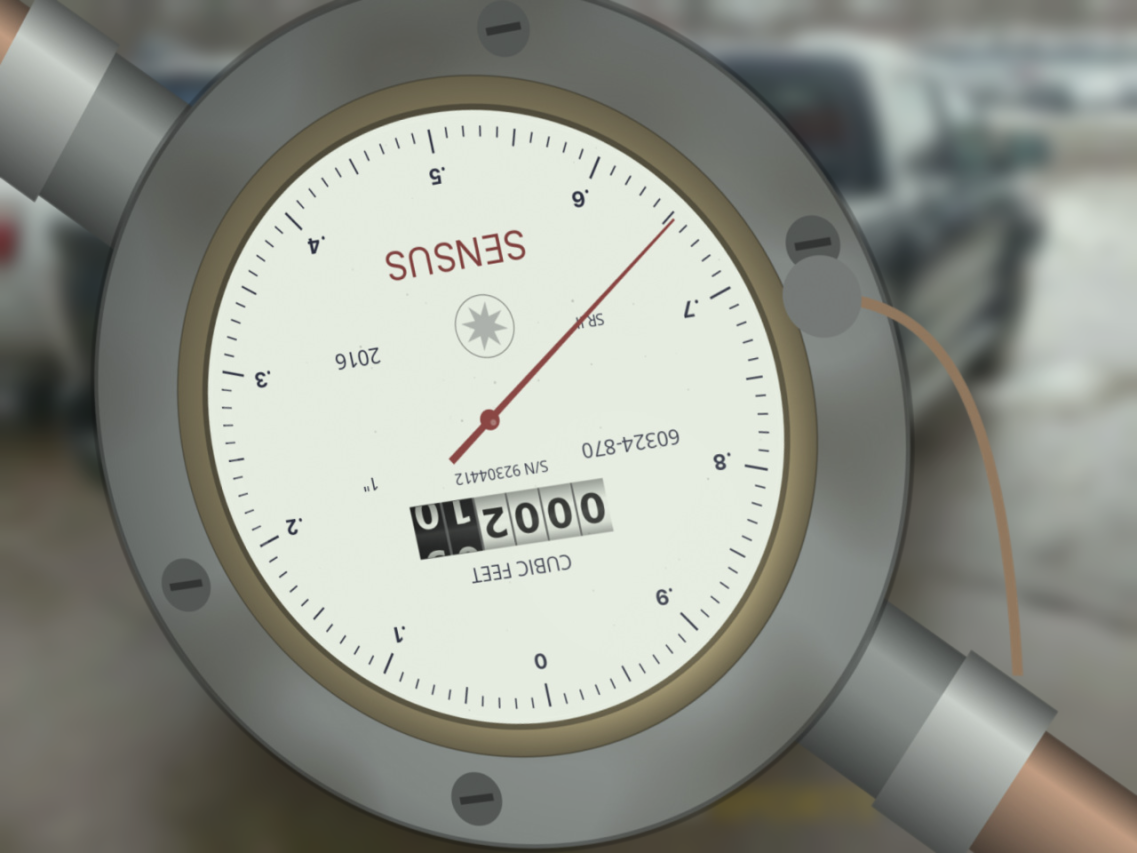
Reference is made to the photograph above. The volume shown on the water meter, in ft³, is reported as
209.65 ft³
